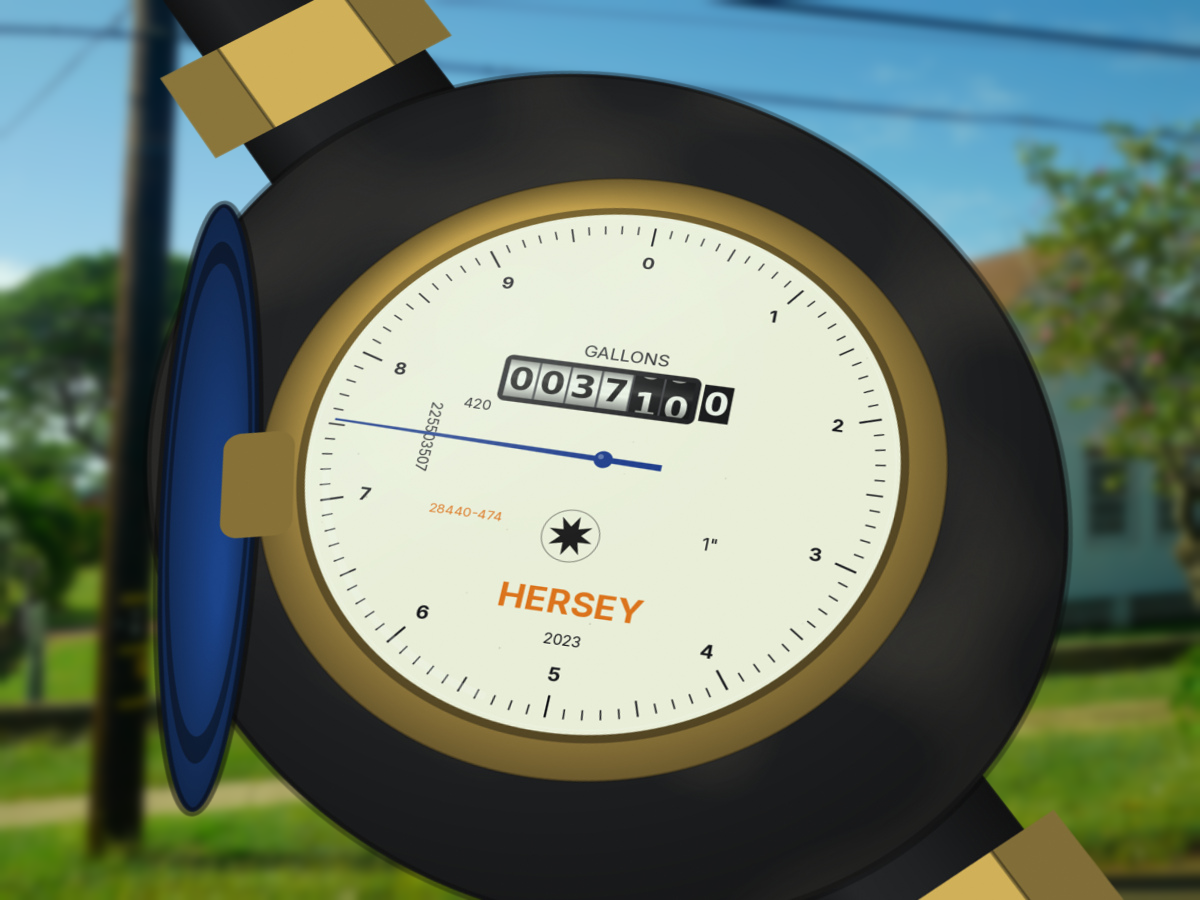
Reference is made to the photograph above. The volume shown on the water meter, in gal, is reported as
37097.5 gal
